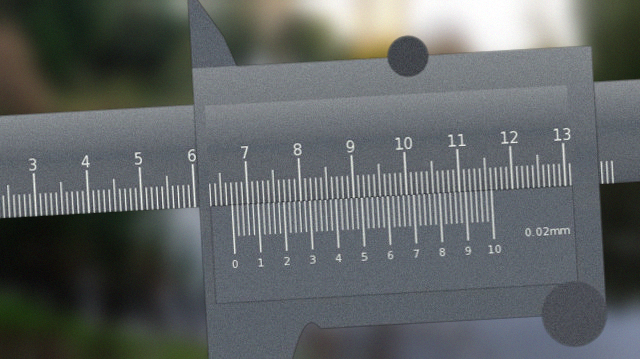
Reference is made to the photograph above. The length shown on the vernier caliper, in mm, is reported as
67.0 mm
